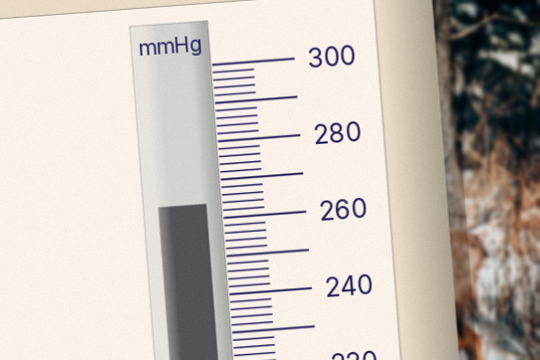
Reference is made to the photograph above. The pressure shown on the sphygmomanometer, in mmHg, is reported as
264 mmHg
